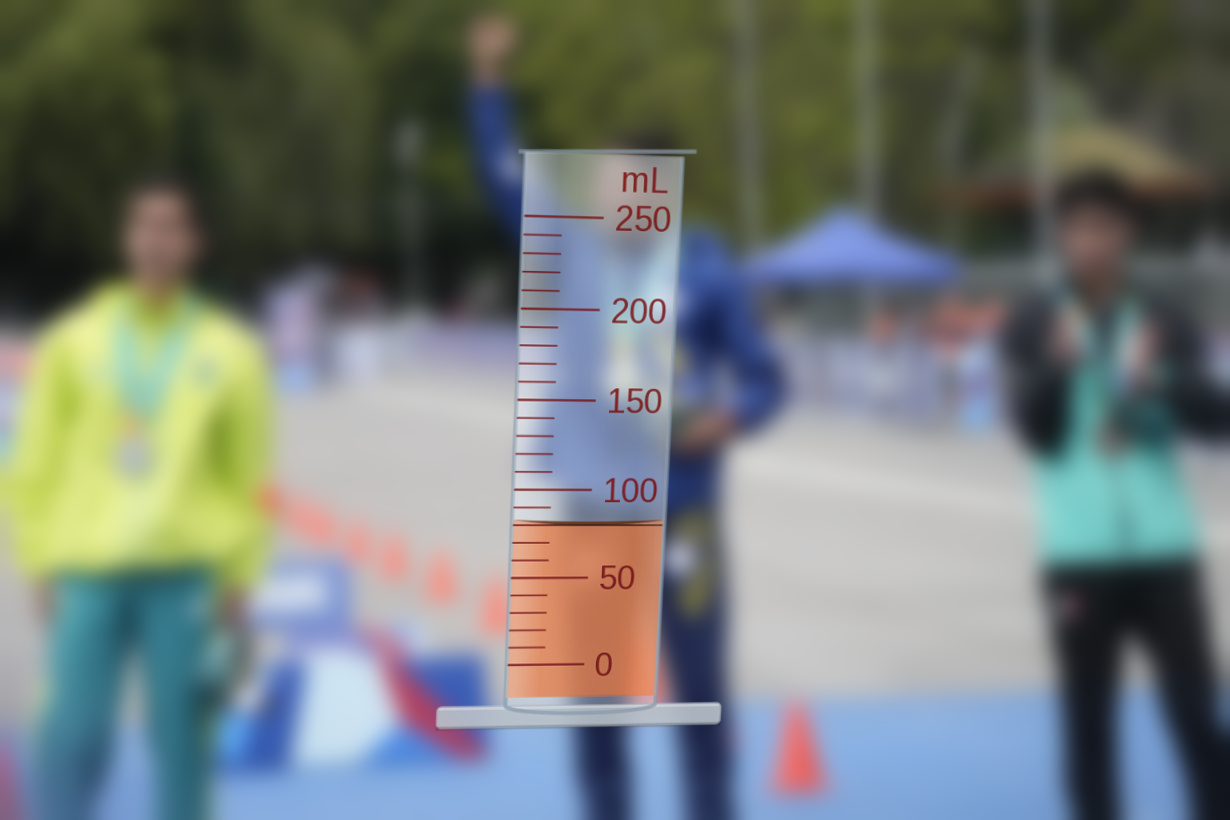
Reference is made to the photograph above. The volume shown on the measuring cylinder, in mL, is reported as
80 mL
